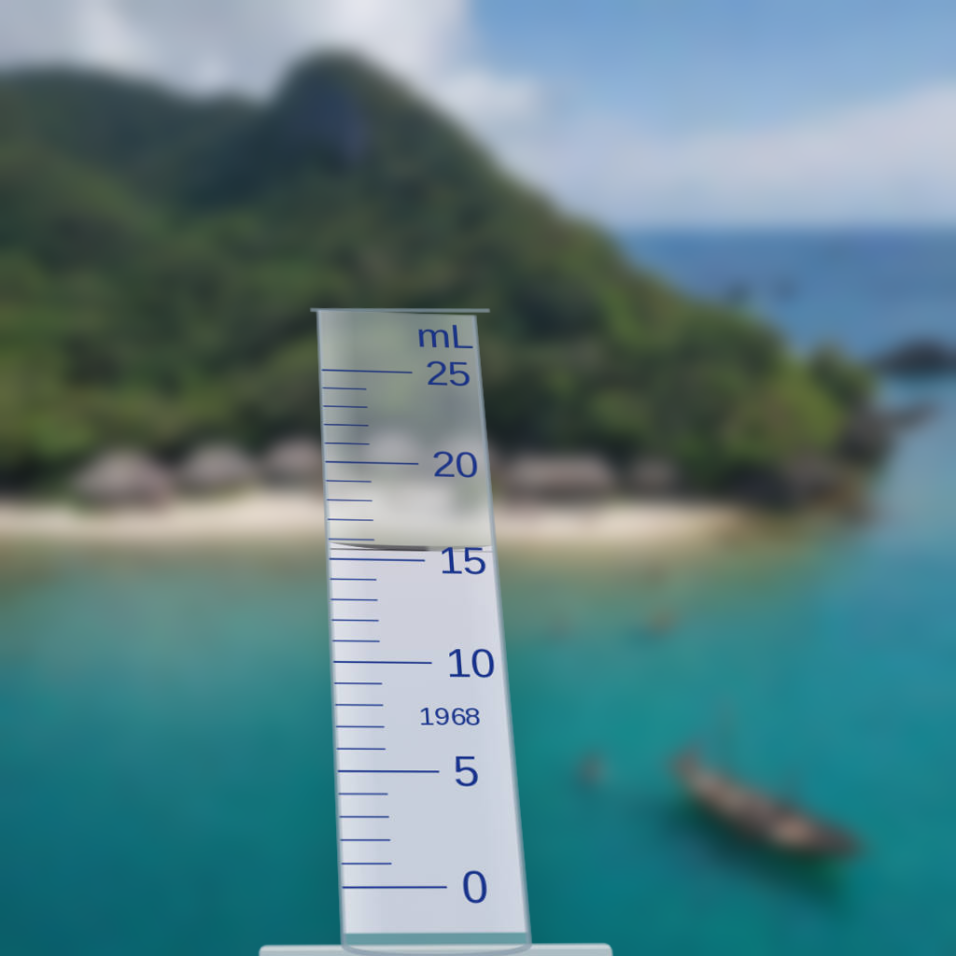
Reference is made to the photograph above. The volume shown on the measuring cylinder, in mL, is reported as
15.5 mL
